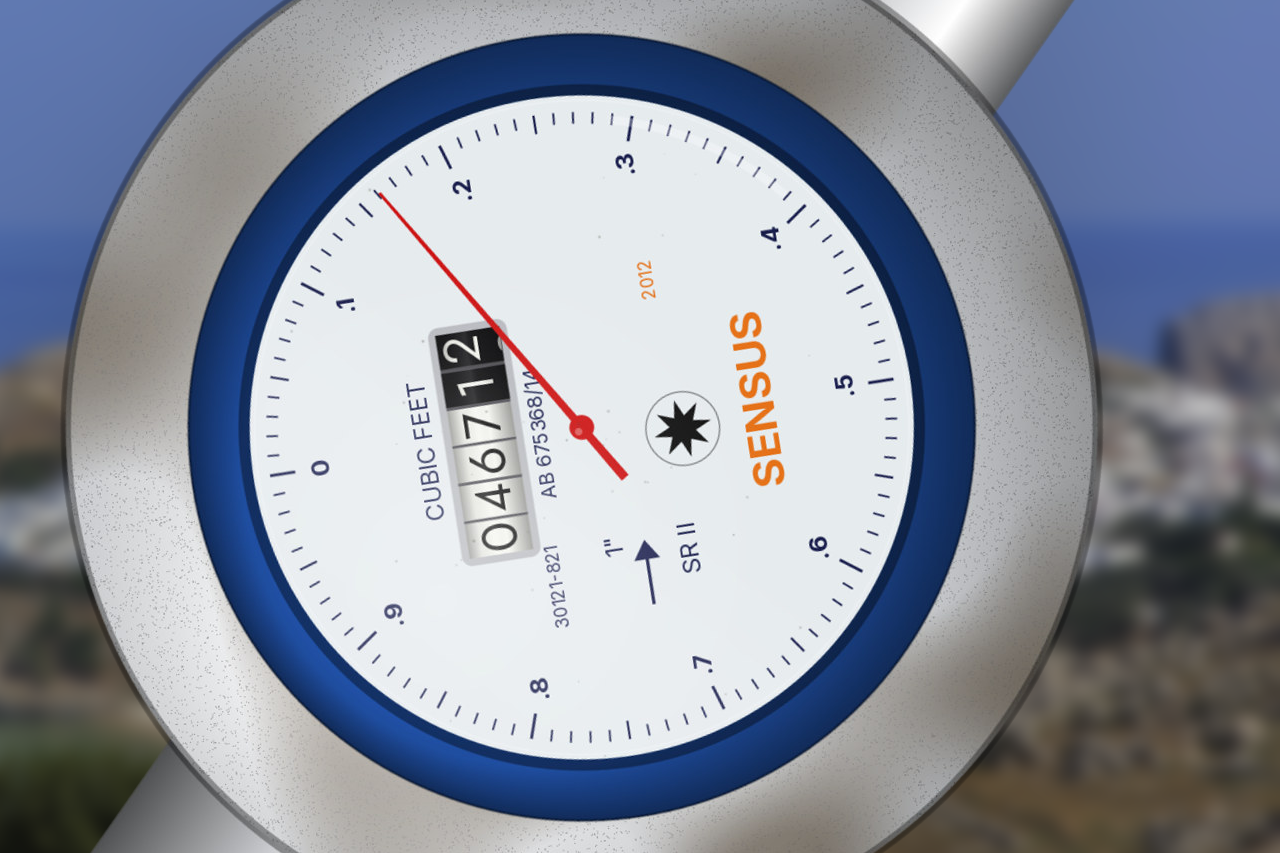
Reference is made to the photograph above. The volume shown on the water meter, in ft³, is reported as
46712.16 ft³
